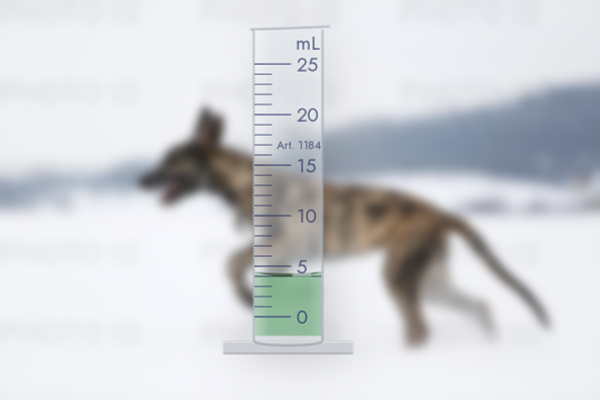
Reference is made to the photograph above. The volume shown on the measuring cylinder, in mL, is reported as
4 mL
